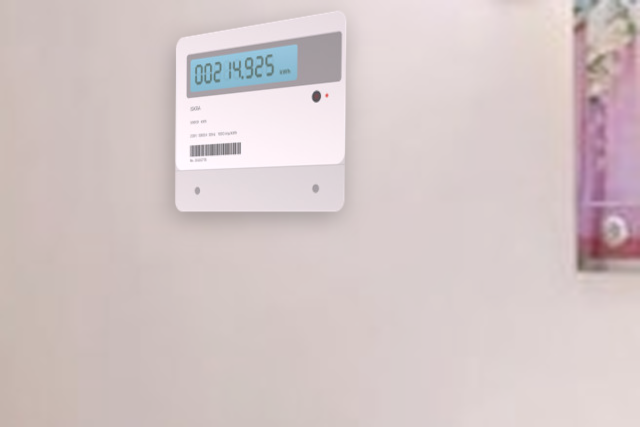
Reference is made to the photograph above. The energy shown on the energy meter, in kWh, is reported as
214.925 kWh
